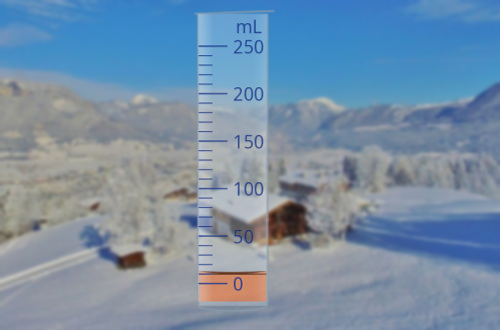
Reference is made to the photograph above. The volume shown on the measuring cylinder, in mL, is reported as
10 mL
